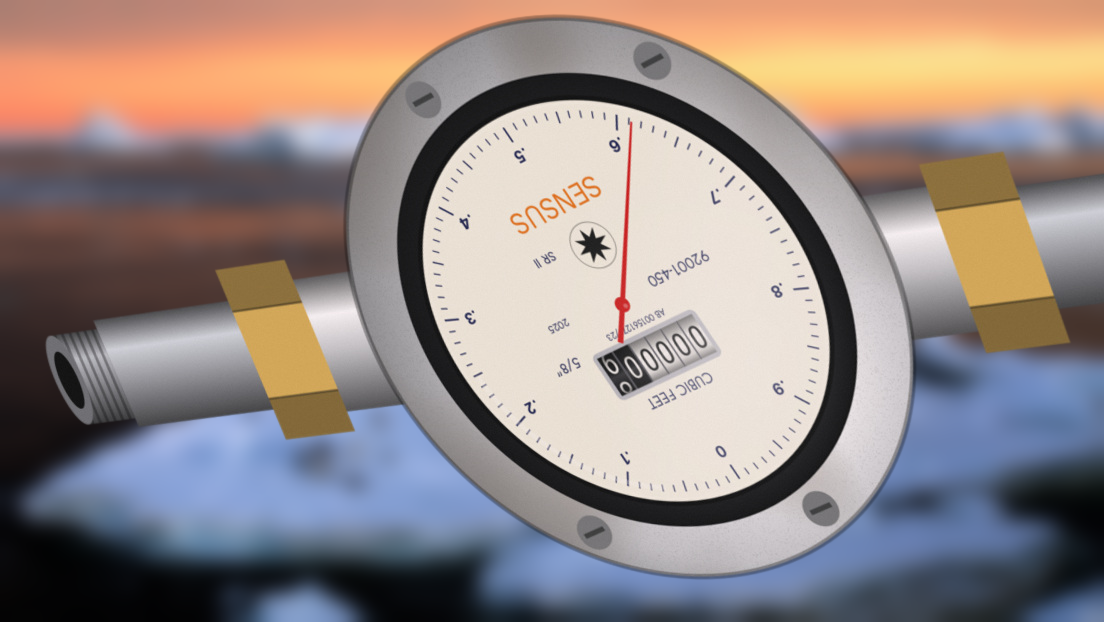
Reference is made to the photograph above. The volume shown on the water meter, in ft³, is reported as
8.61 ft³
